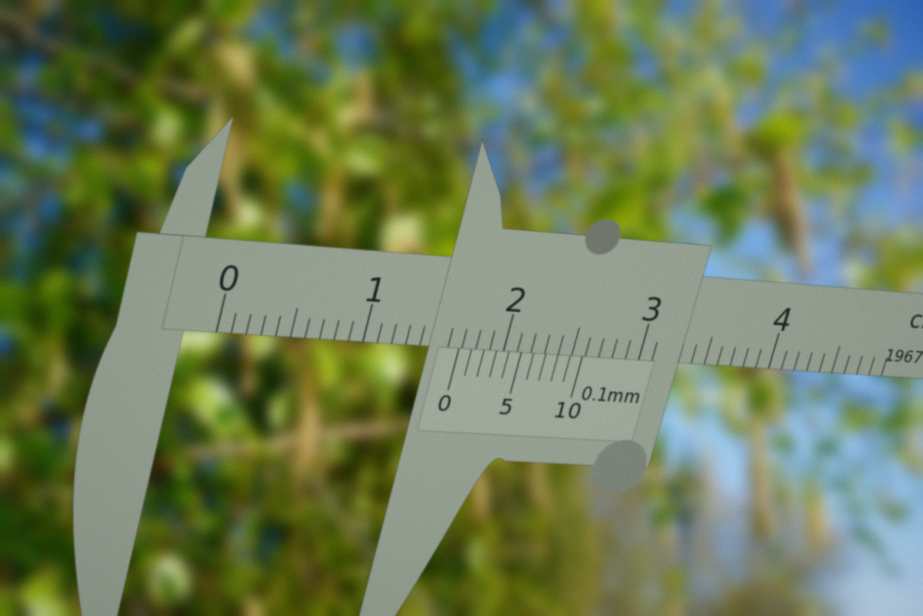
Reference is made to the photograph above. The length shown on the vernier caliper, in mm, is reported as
16.8 mm
